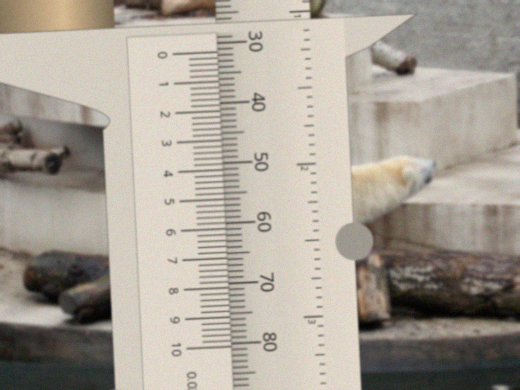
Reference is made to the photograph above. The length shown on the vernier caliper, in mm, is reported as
31.5 mm
